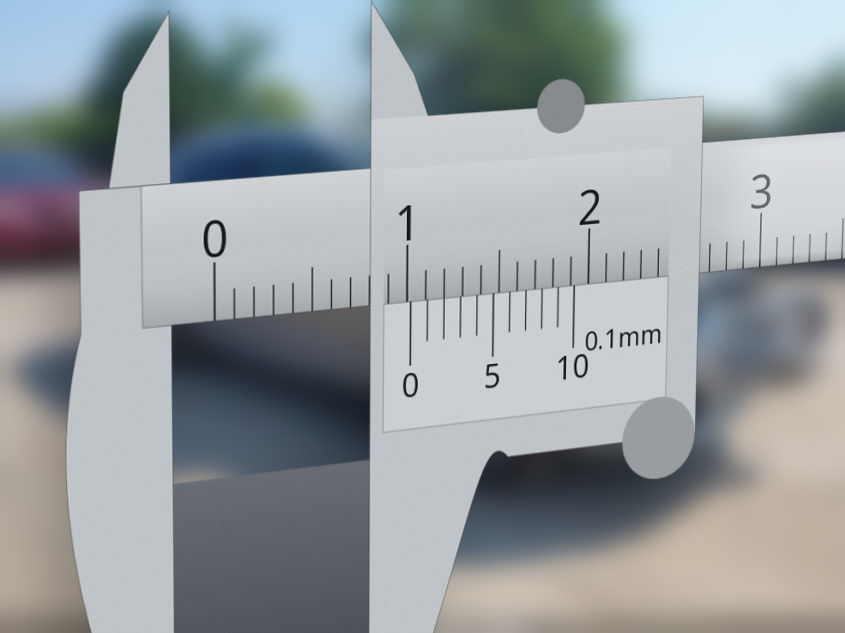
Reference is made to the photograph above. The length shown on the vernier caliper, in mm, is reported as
10.2 mm
